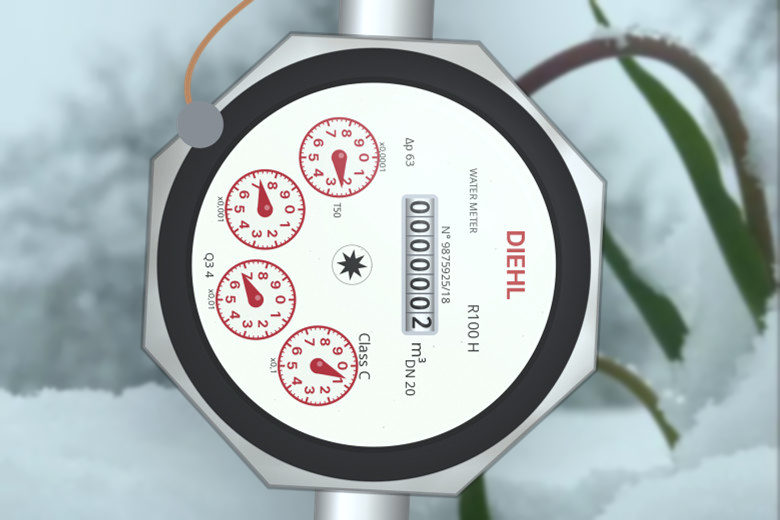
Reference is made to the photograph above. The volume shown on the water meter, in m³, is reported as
2.0672 m³
